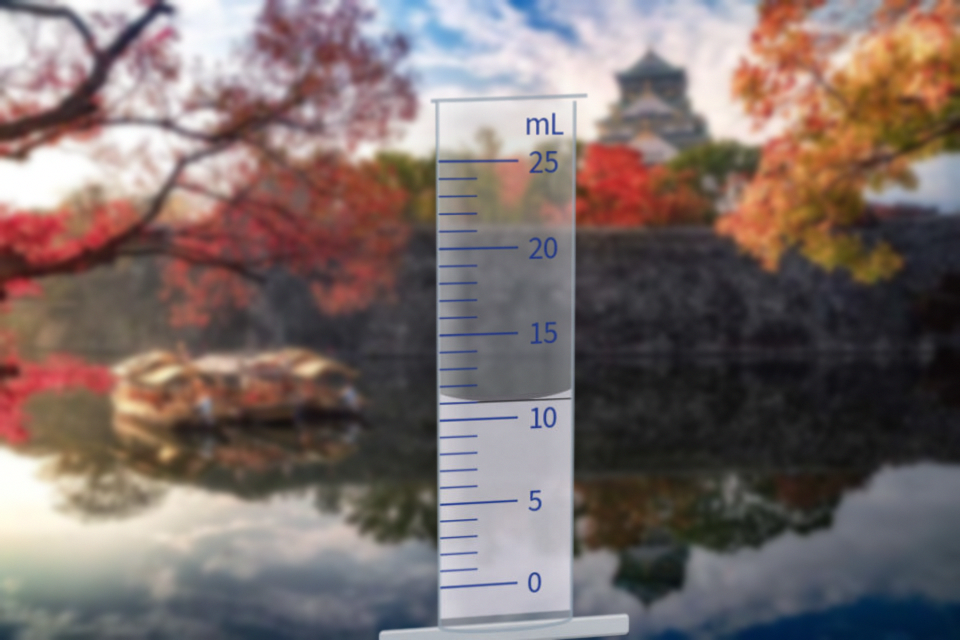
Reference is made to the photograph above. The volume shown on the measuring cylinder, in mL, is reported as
11 mL
